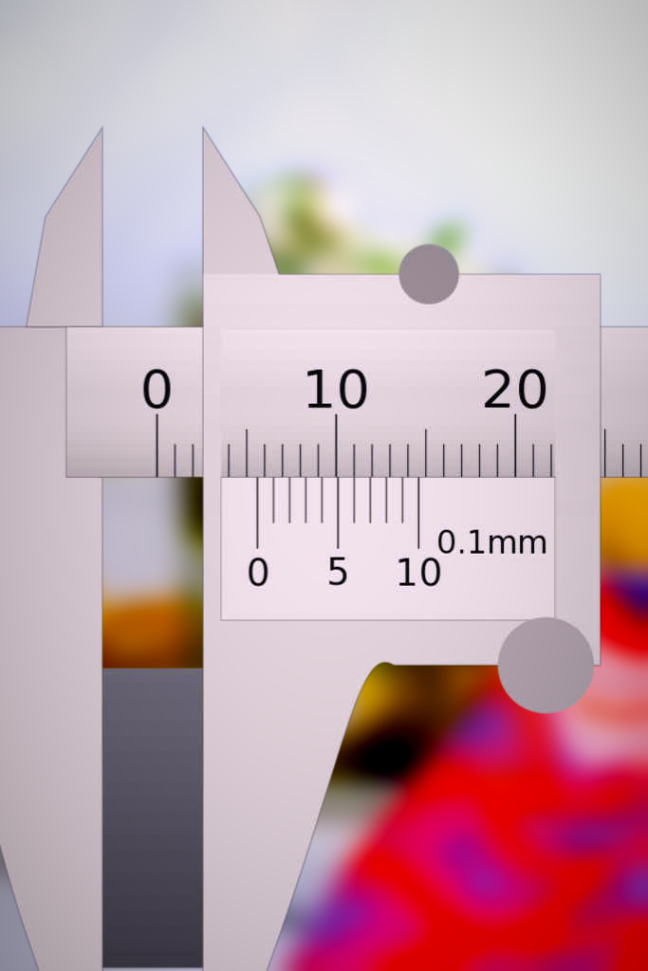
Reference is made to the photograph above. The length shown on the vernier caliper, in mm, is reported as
5.6 mm
